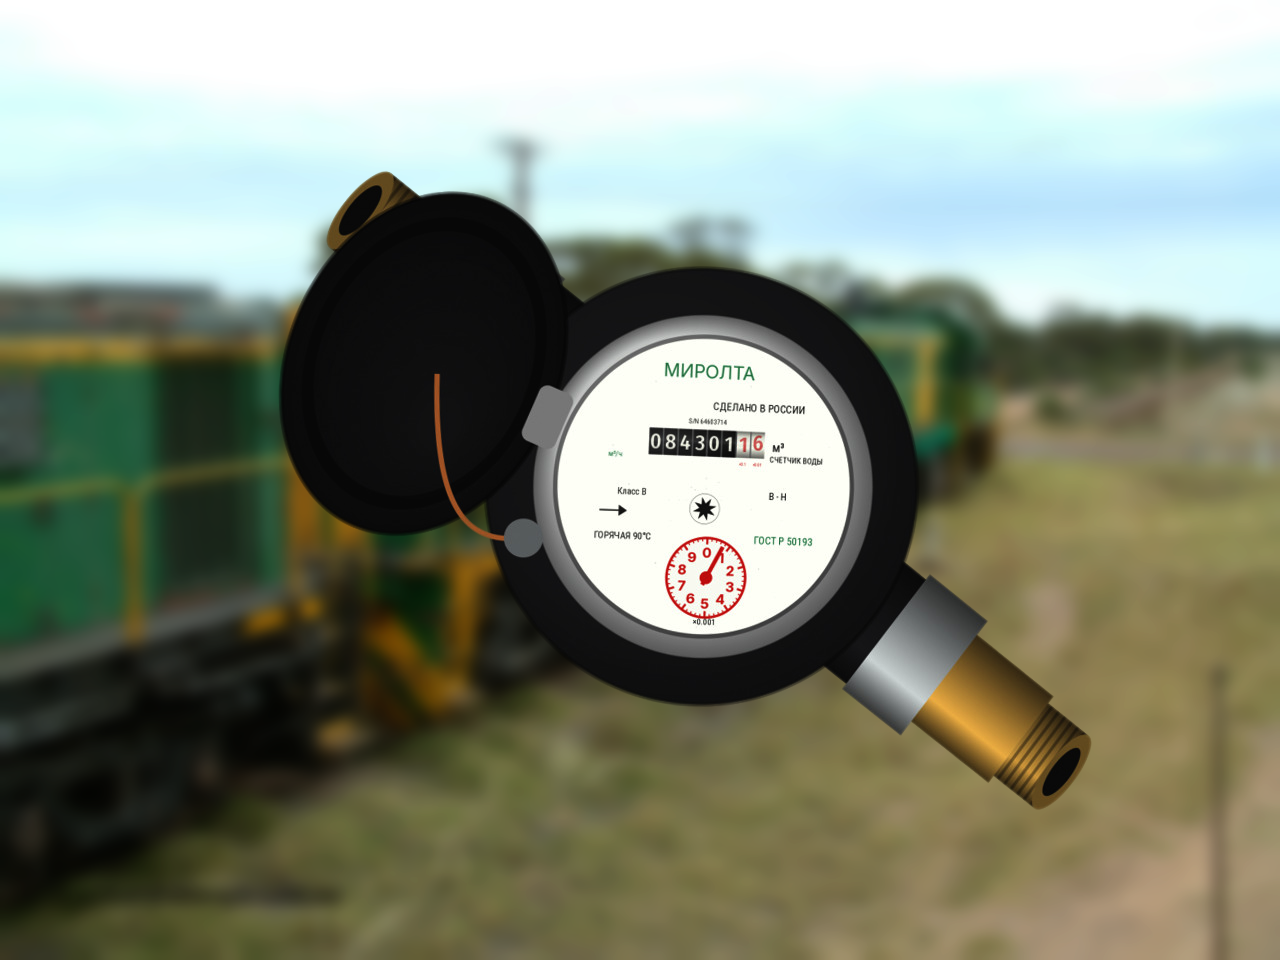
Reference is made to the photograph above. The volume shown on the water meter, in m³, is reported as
84301.160 m³
